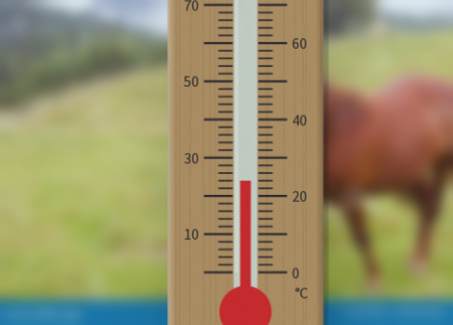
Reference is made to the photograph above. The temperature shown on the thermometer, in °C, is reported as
24 °C
